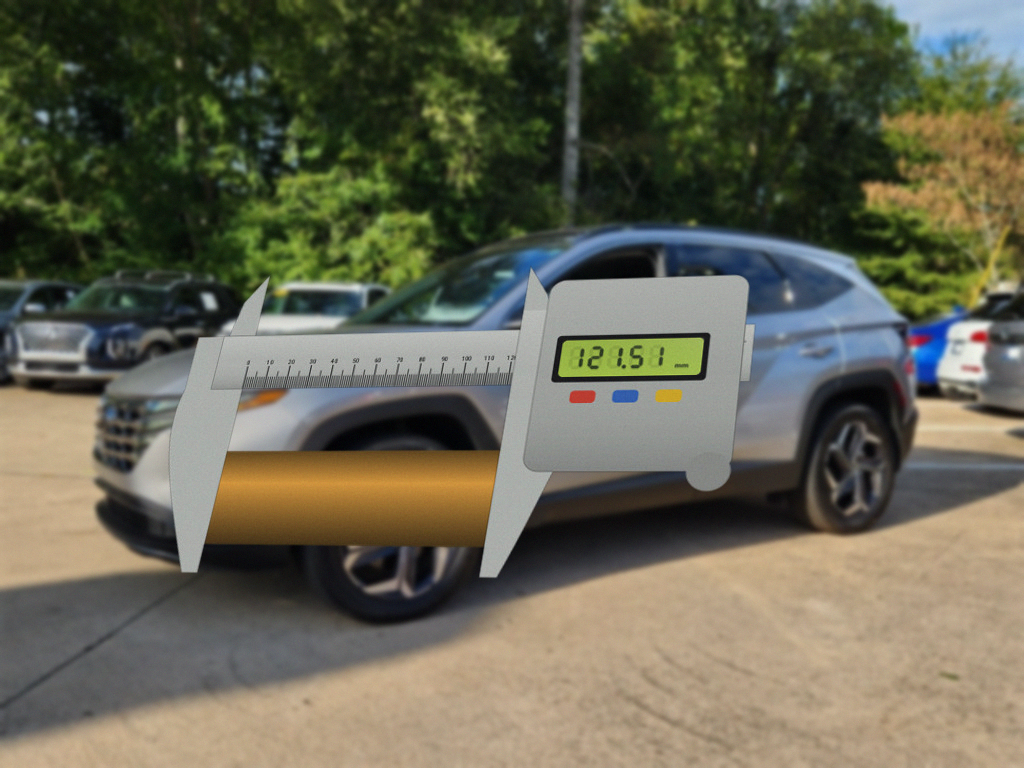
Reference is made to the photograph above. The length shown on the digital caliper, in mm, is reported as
121.51 mm
